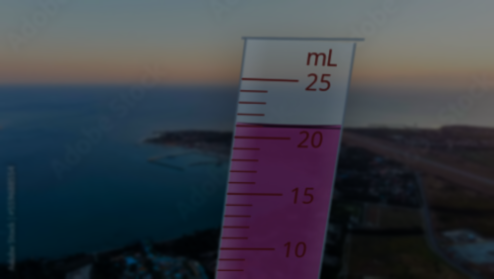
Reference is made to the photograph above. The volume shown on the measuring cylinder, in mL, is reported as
21 mL
